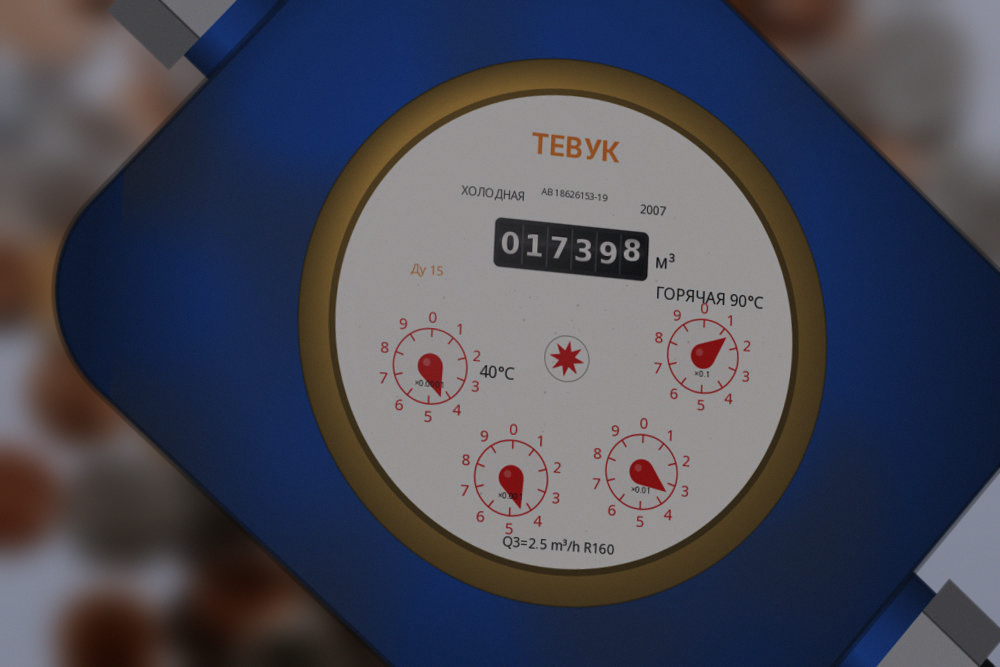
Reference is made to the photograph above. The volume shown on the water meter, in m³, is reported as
17398.1344 m³
